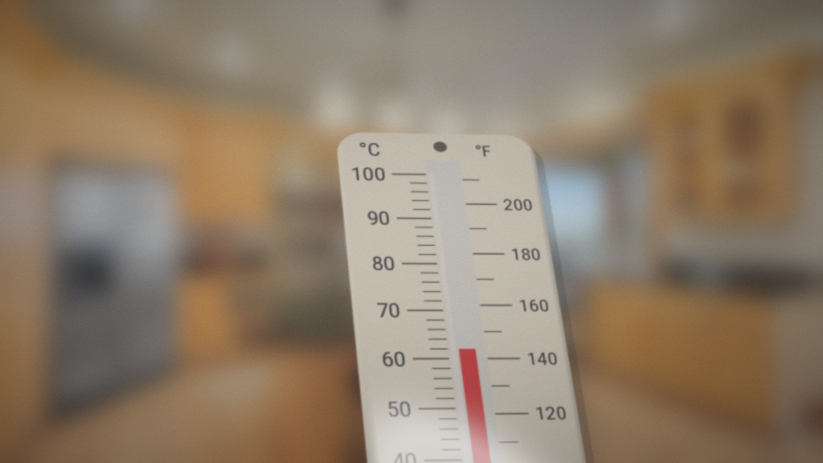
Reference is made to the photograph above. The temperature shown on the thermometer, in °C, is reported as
62 °C
